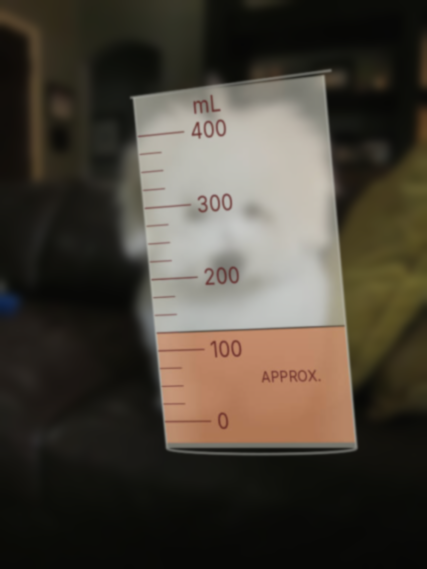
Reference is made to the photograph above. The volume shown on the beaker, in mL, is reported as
125 mL
